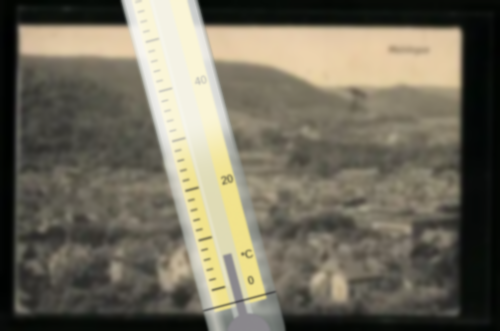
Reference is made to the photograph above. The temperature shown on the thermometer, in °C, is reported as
6 °C
